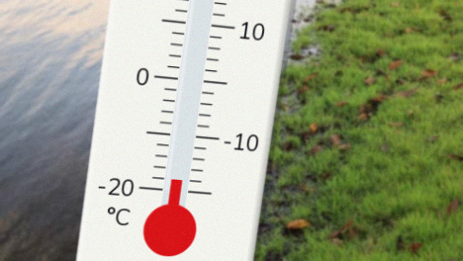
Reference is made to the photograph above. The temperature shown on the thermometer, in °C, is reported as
-18 °C
